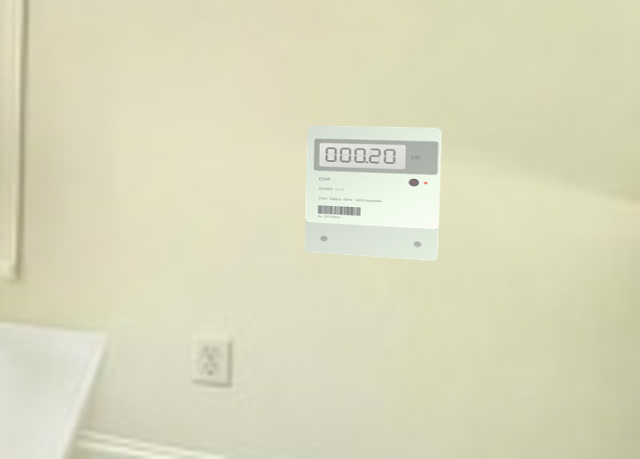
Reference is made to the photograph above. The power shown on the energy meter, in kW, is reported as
0.20 kW
